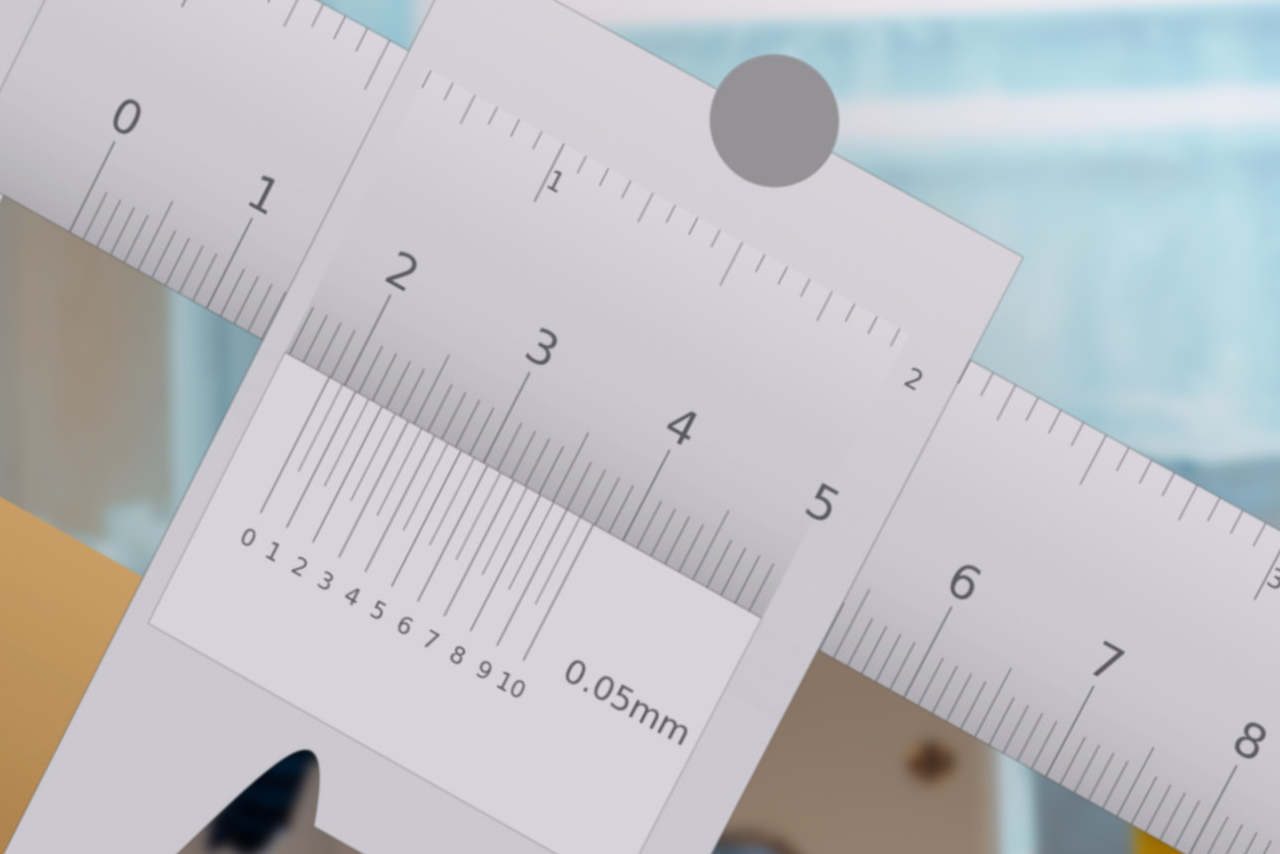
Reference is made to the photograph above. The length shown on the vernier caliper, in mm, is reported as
18.9 mm
